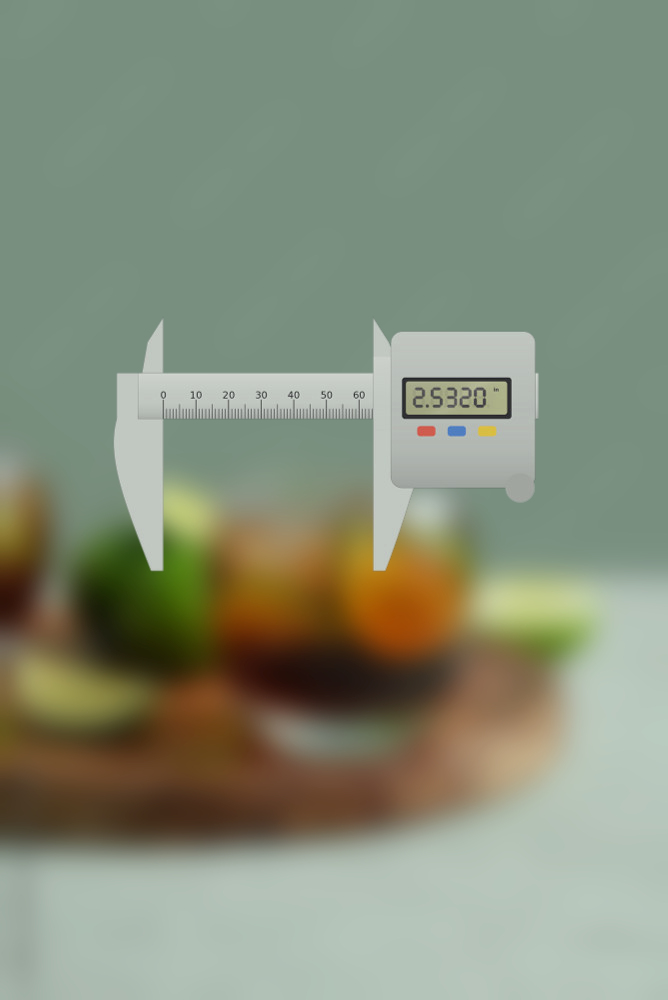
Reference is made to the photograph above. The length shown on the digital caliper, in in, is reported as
2.5320 in
